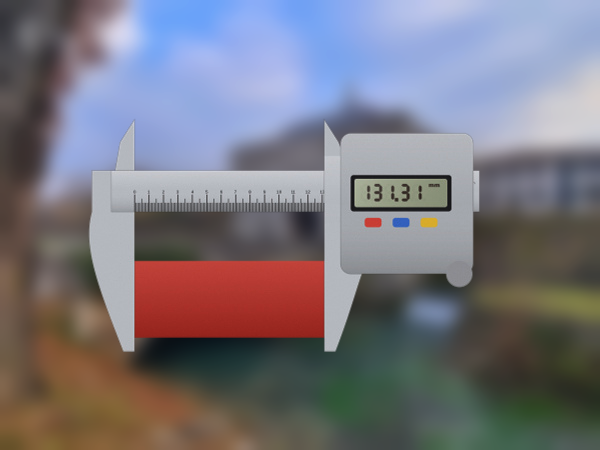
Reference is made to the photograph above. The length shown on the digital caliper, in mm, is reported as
131.31 mm
